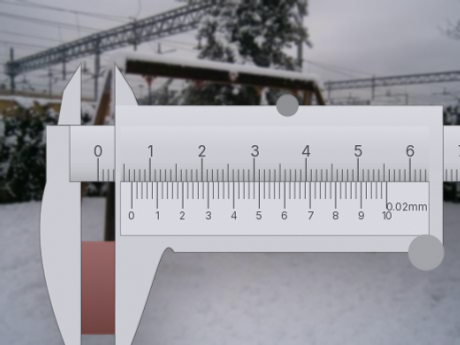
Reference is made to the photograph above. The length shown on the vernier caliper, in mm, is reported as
6.5 mm
